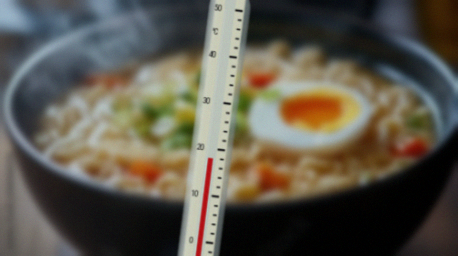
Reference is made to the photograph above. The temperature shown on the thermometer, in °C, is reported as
18 °C
